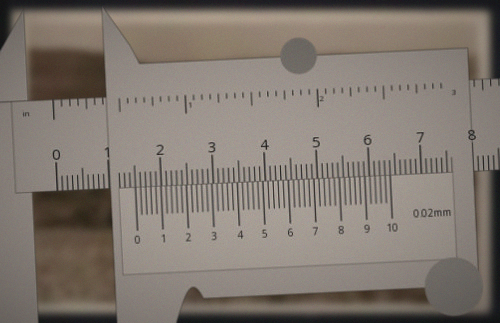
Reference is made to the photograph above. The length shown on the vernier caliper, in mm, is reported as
15.0 mm
